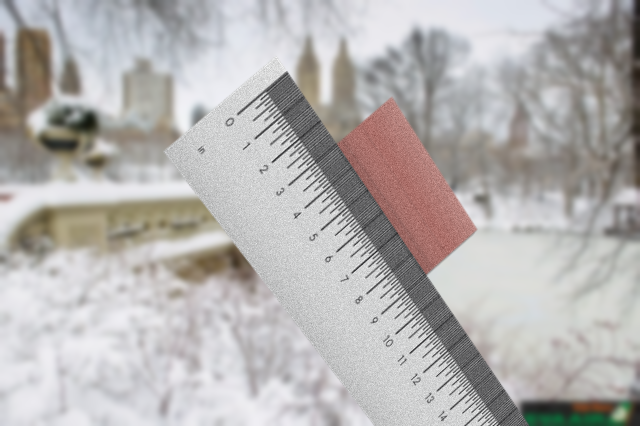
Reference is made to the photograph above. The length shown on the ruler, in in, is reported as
6 in
